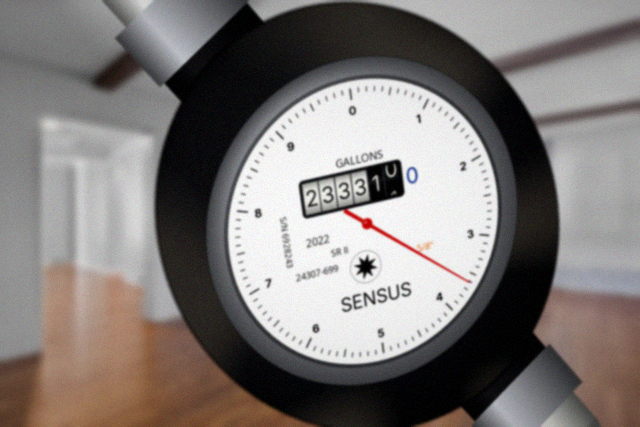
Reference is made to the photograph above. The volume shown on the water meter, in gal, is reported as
2333103.6 gal
